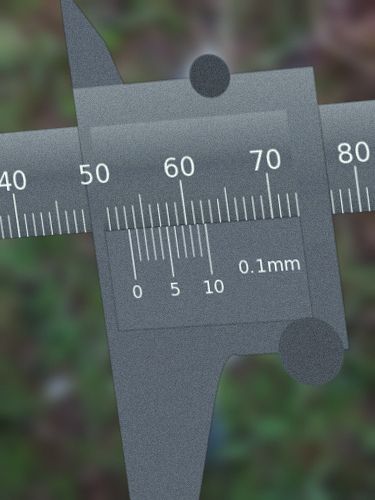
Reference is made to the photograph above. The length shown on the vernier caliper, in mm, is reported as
53.2 mm
